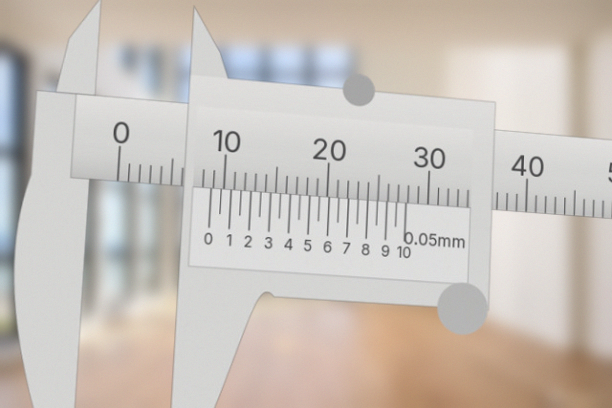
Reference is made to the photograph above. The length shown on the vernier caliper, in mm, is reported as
8.8 mm
